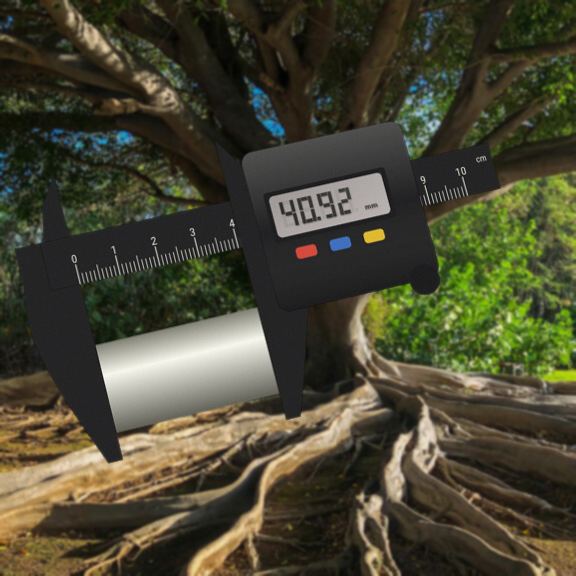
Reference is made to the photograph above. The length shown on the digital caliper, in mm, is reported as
40.92 mm
